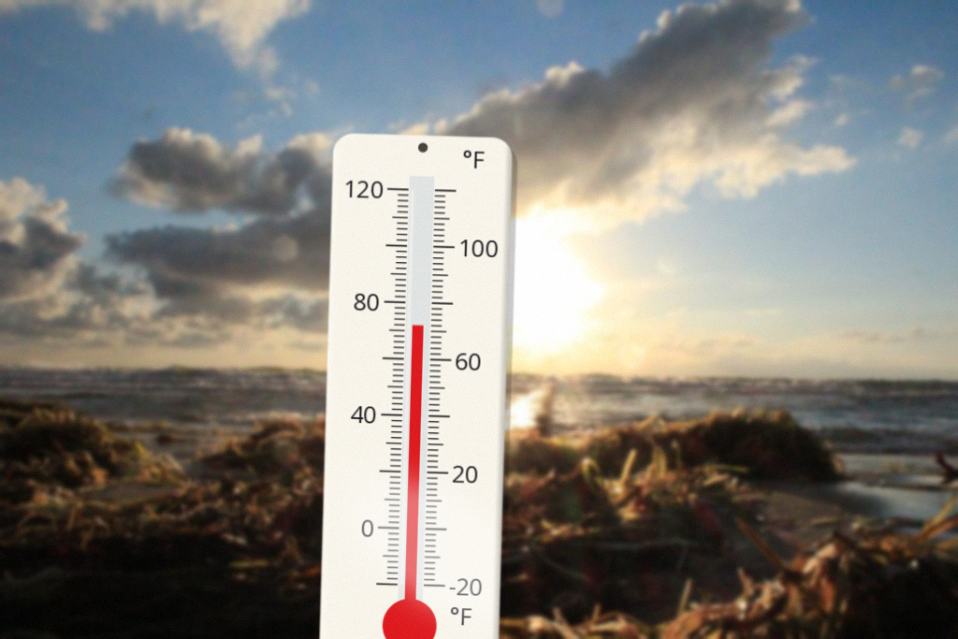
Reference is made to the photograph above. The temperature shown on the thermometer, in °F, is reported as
72 °F
